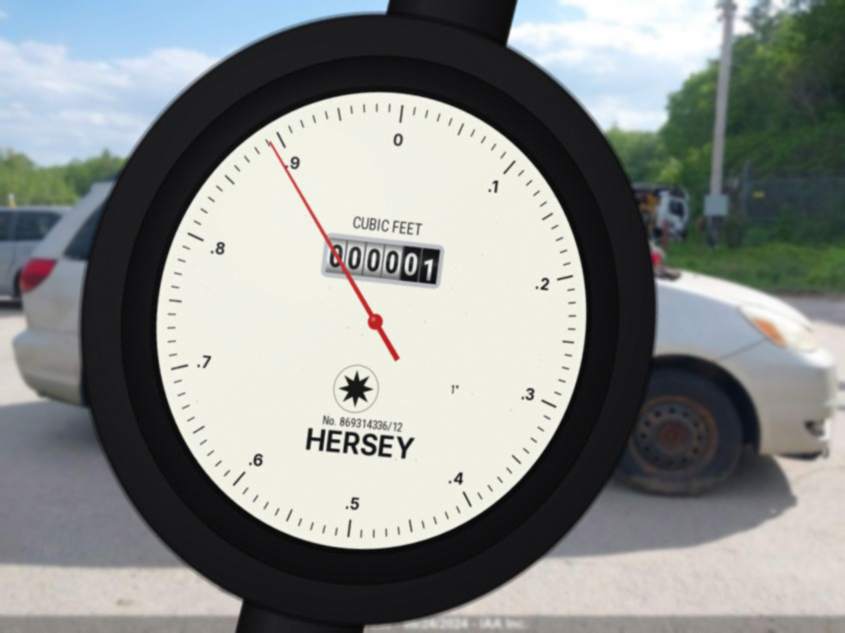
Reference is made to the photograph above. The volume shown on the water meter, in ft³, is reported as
0.89 ft³
